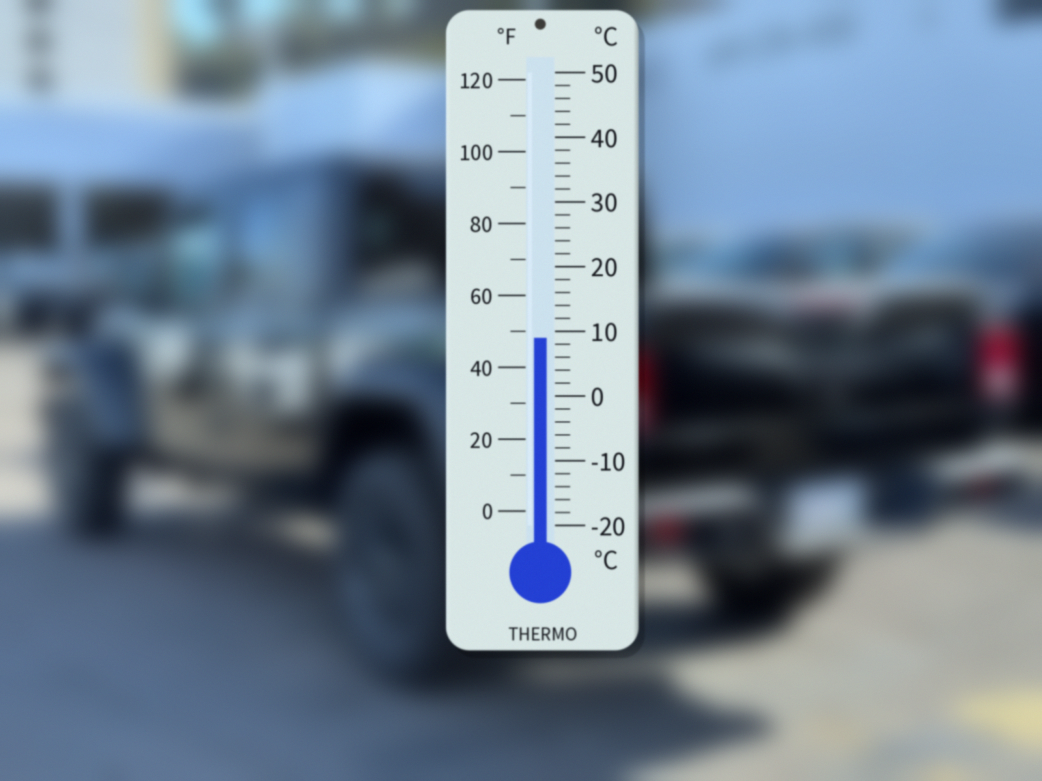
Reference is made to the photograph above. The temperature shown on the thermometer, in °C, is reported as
9 °C
